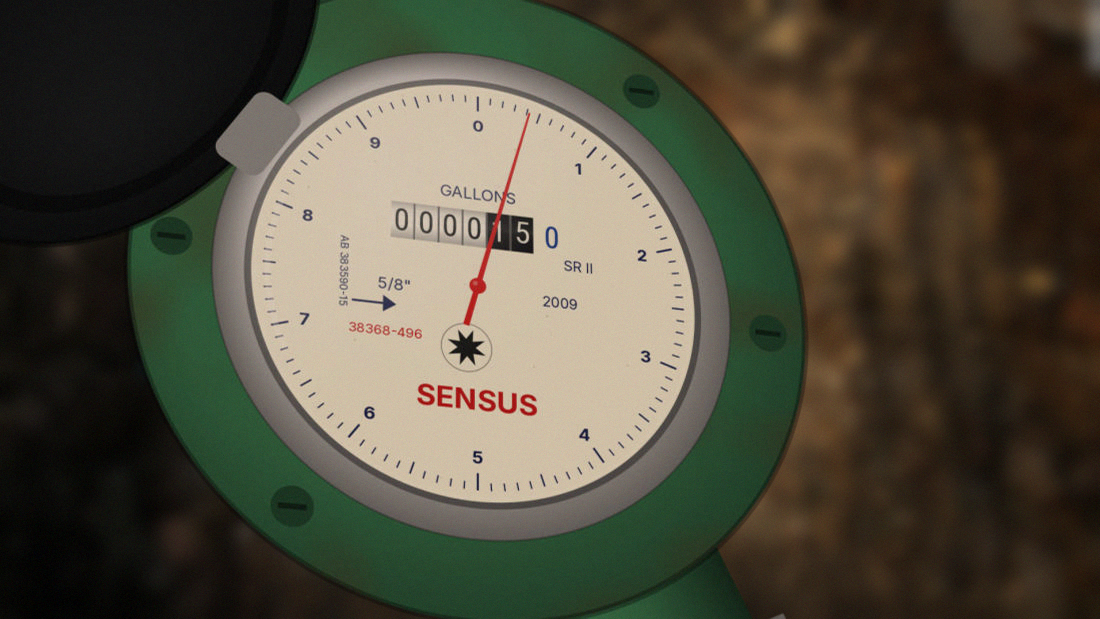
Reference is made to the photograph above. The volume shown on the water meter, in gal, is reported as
150.4 gal
